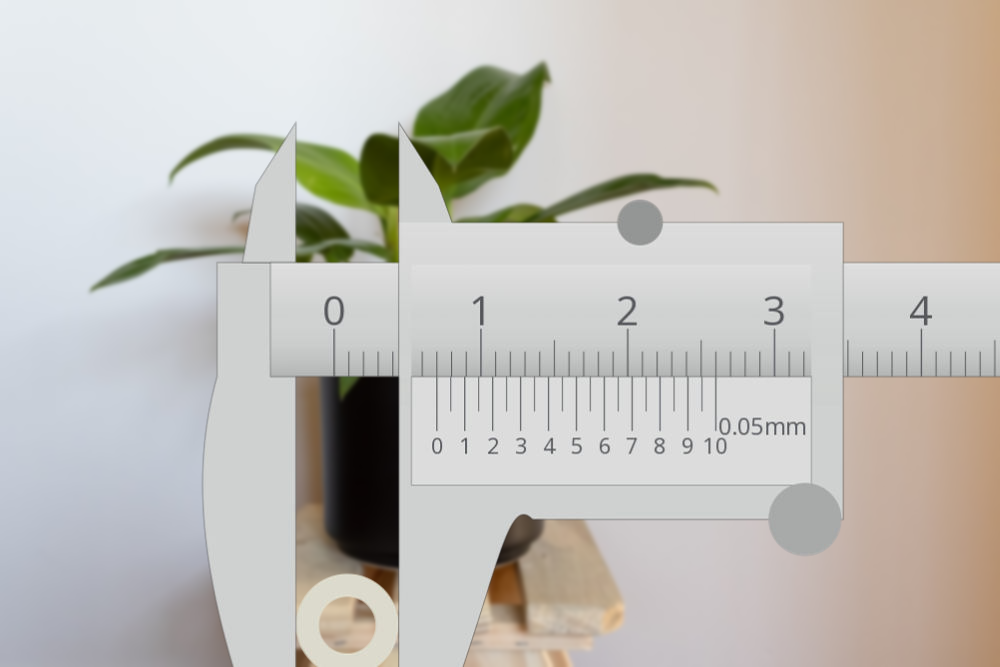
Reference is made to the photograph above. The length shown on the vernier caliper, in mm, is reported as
7.0 mm
